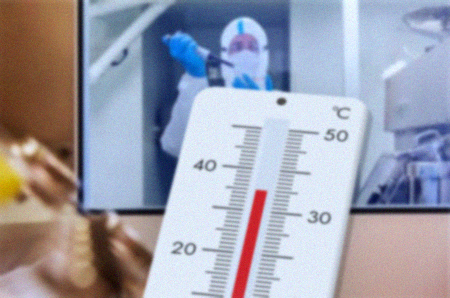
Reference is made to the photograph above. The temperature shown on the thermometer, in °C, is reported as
35 °C
